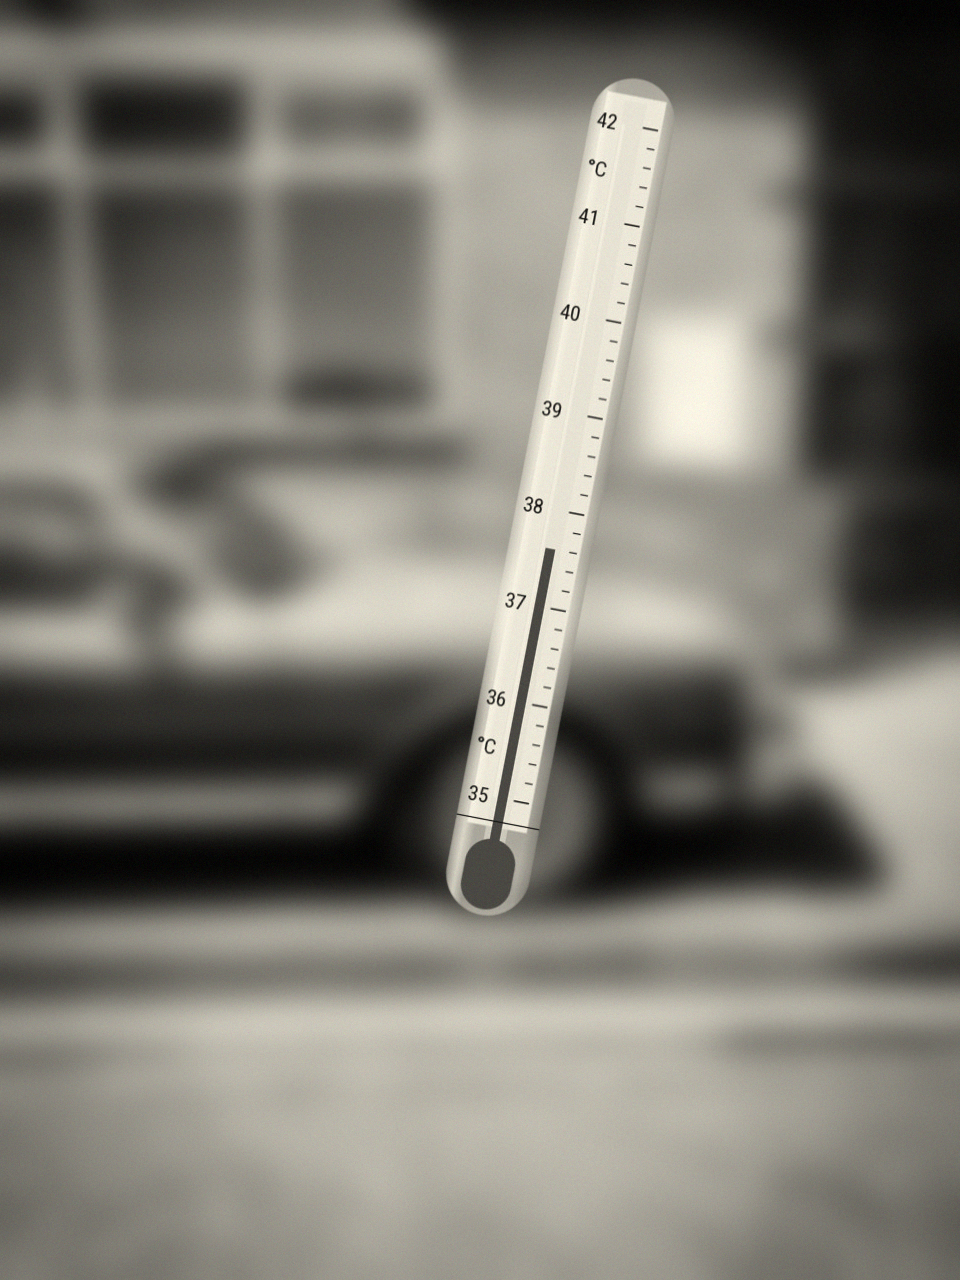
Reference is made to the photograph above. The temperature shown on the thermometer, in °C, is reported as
37.6 °C
